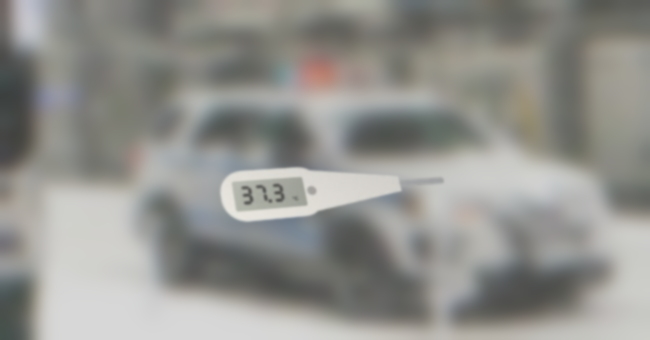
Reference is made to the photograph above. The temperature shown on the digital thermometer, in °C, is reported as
37.3 °C
